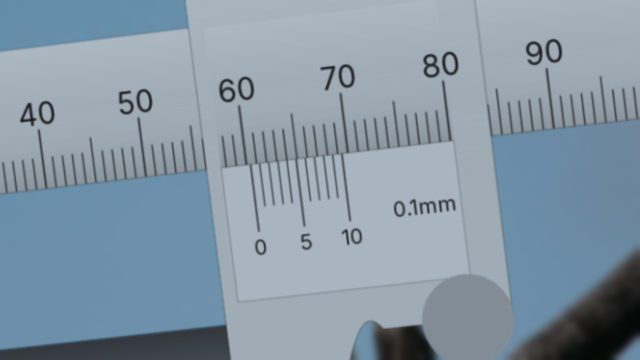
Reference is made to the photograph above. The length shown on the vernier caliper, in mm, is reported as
60.4 mm
